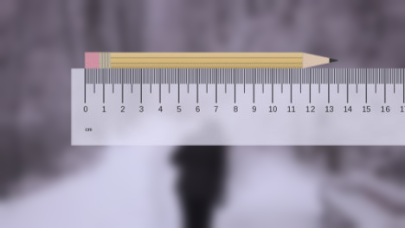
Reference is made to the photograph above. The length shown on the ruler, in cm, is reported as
13.5 cm
